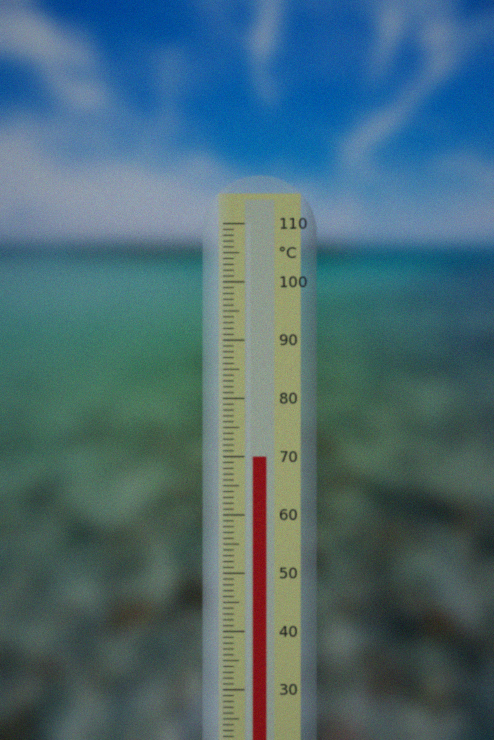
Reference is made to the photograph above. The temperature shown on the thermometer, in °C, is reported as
70 °C
